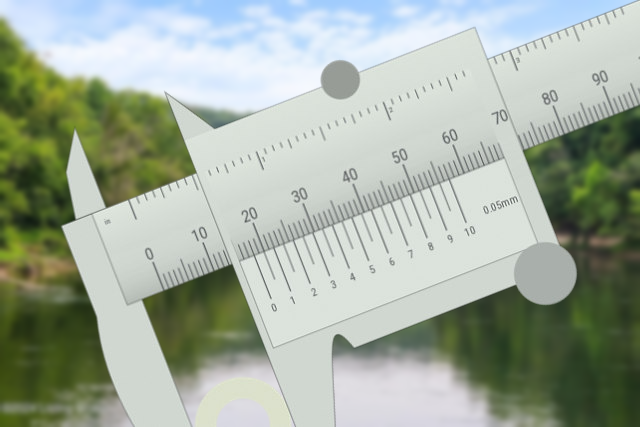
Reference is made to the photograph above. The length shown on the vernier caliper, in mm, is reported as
18.0 mm
